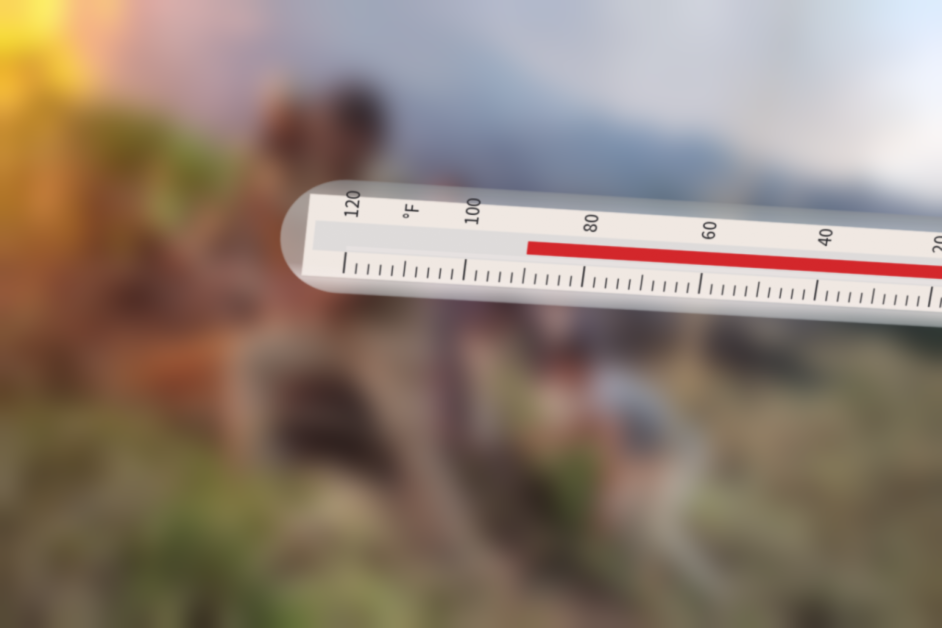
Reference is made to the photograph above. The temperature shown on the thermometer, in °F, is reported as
90 °F
